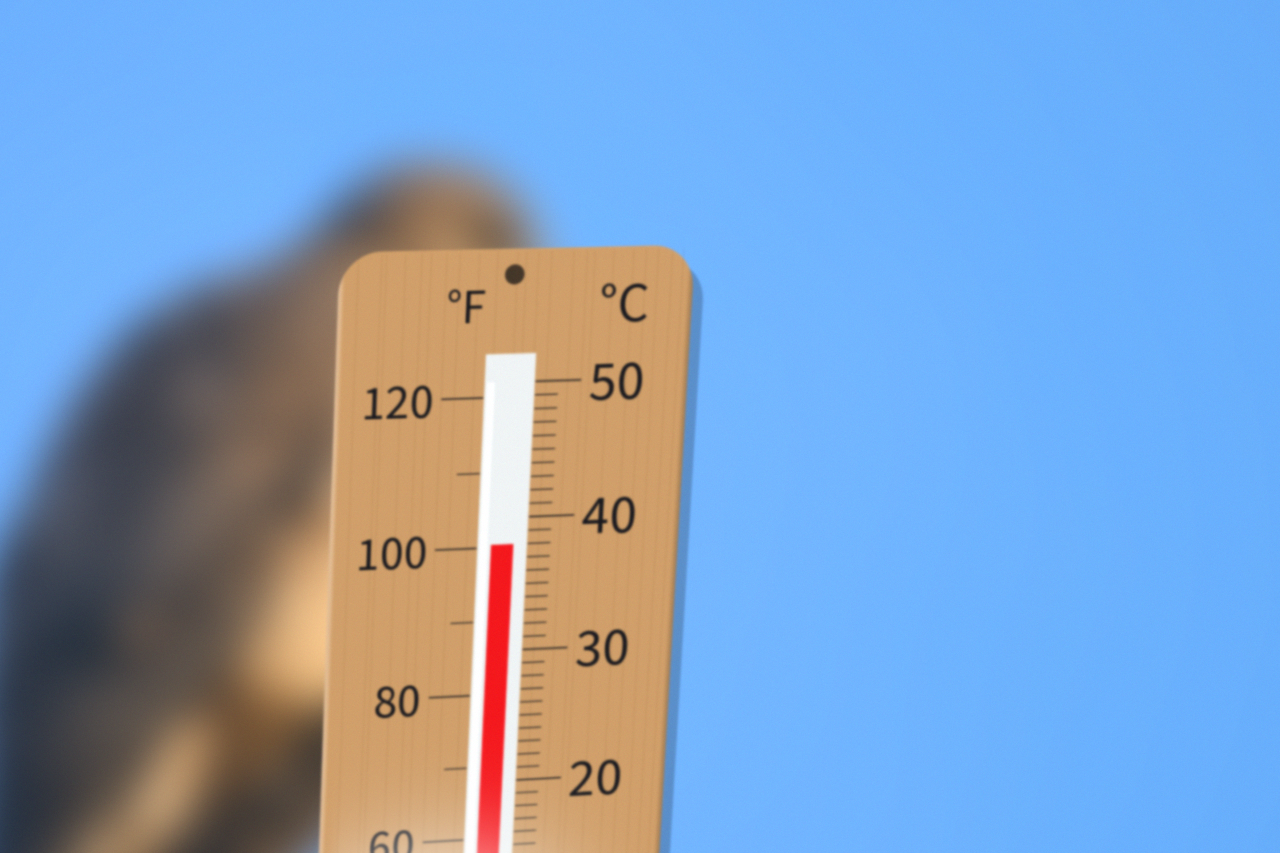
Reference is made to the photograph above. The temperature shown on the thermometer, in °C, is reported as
38 °C
